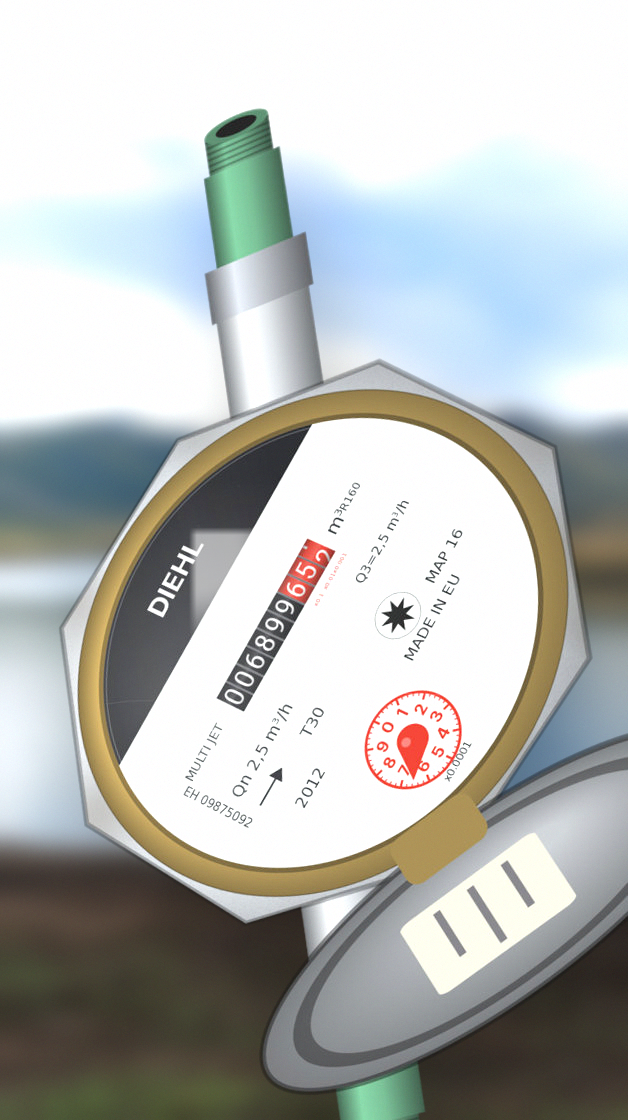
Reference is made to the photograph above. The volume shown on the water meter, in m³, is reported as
6899.6516 m³
